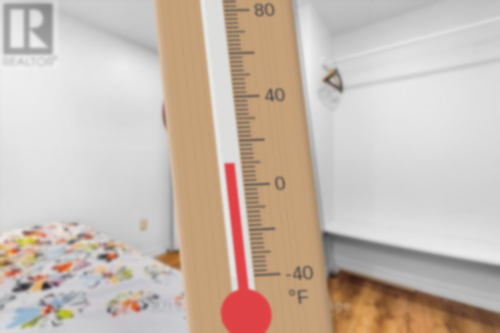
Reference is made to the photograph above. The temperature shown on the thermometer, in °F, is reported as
10 °F
